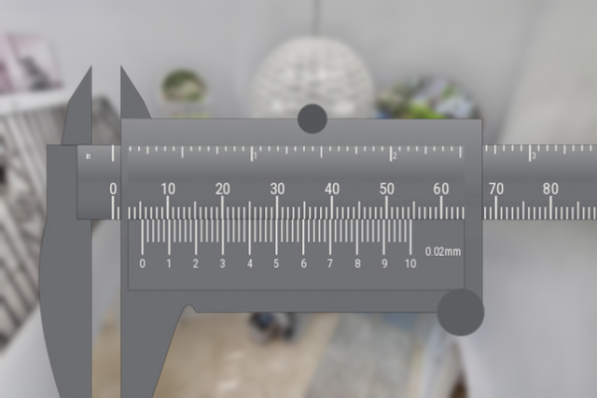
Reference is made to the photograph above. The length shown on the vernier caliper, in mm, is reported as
5.4 mm
